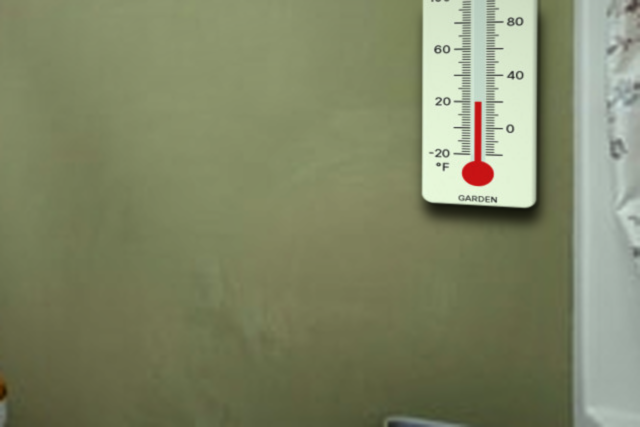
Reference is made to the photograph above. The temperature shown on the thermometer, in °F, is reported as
20 °F
